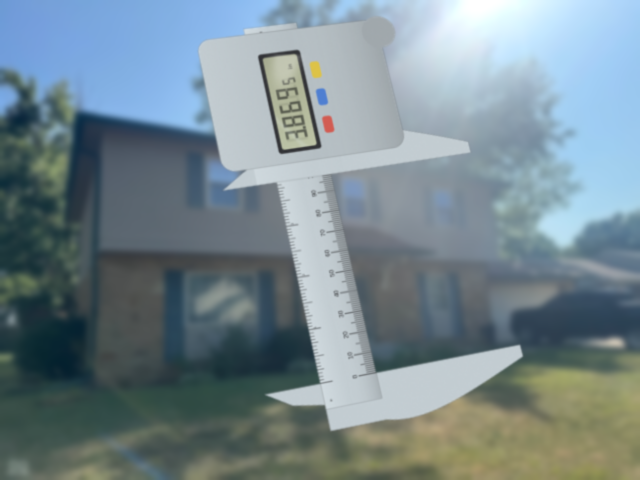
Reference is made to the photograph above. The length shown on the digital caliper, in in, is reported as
3.8695 in
